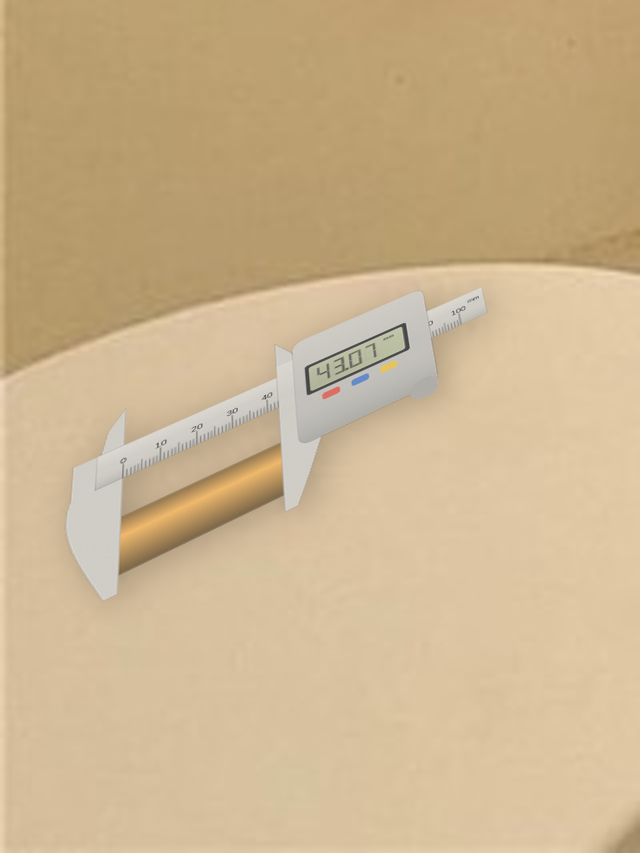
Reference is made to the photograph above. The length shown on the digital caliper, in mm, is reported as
43.07 mm
